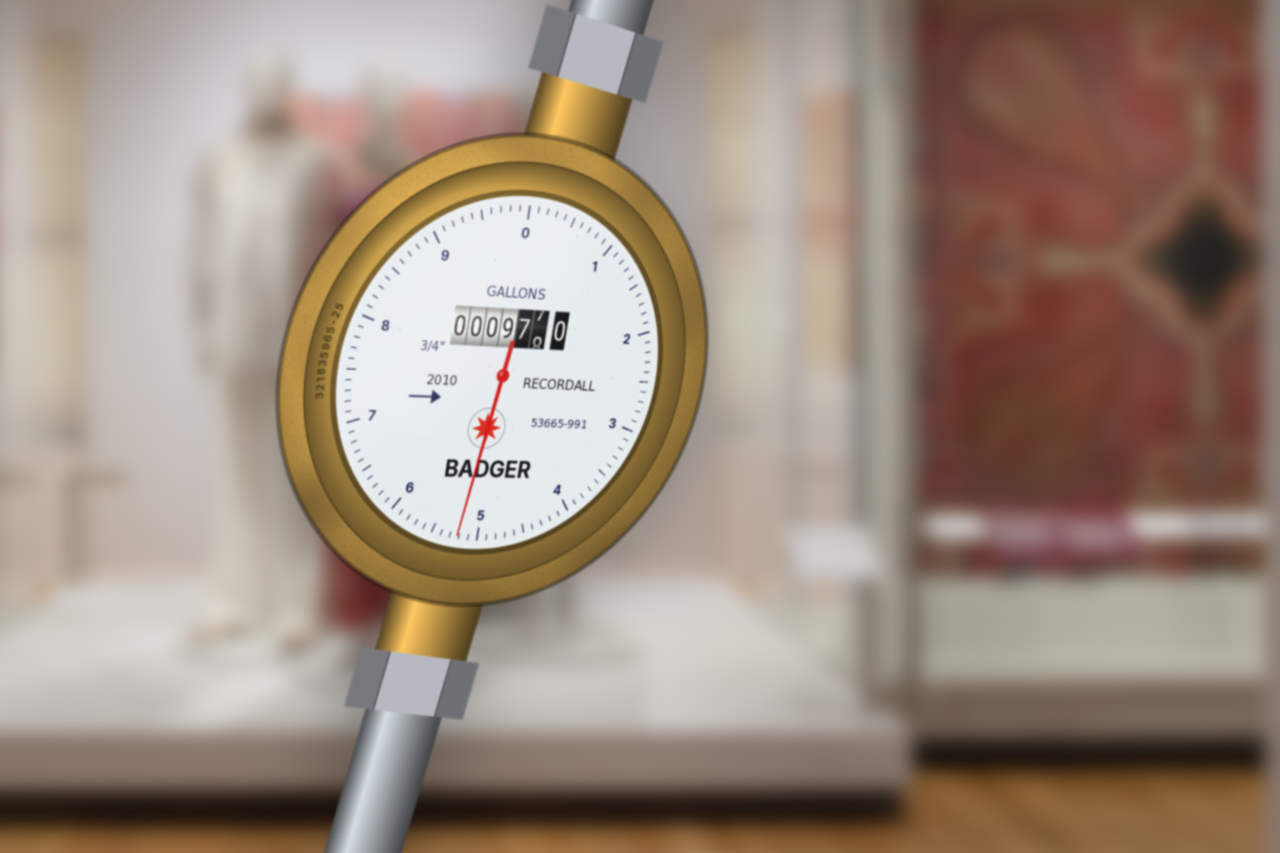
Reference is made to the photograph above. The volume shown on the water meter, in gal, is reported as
9775.2 gal
